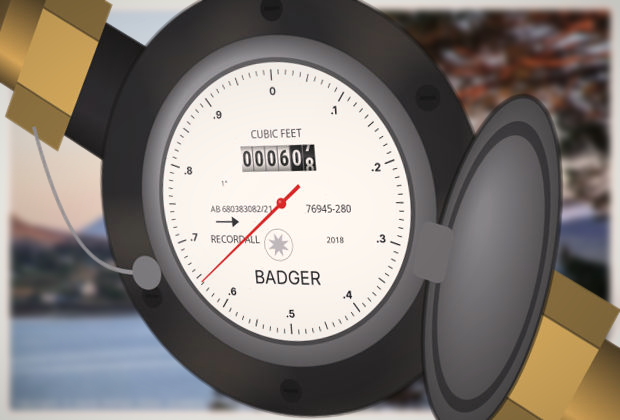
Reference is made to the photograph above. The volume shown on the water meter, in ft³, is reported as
607.64 ft³
